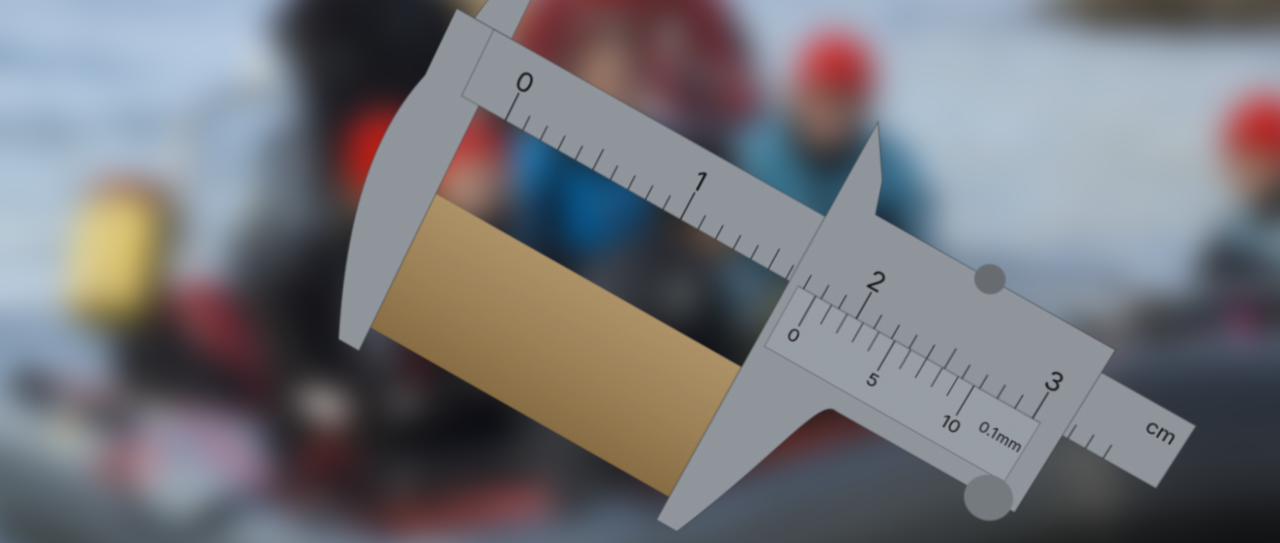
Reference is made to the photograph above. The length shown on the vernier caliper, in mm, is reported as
17.7 mm
